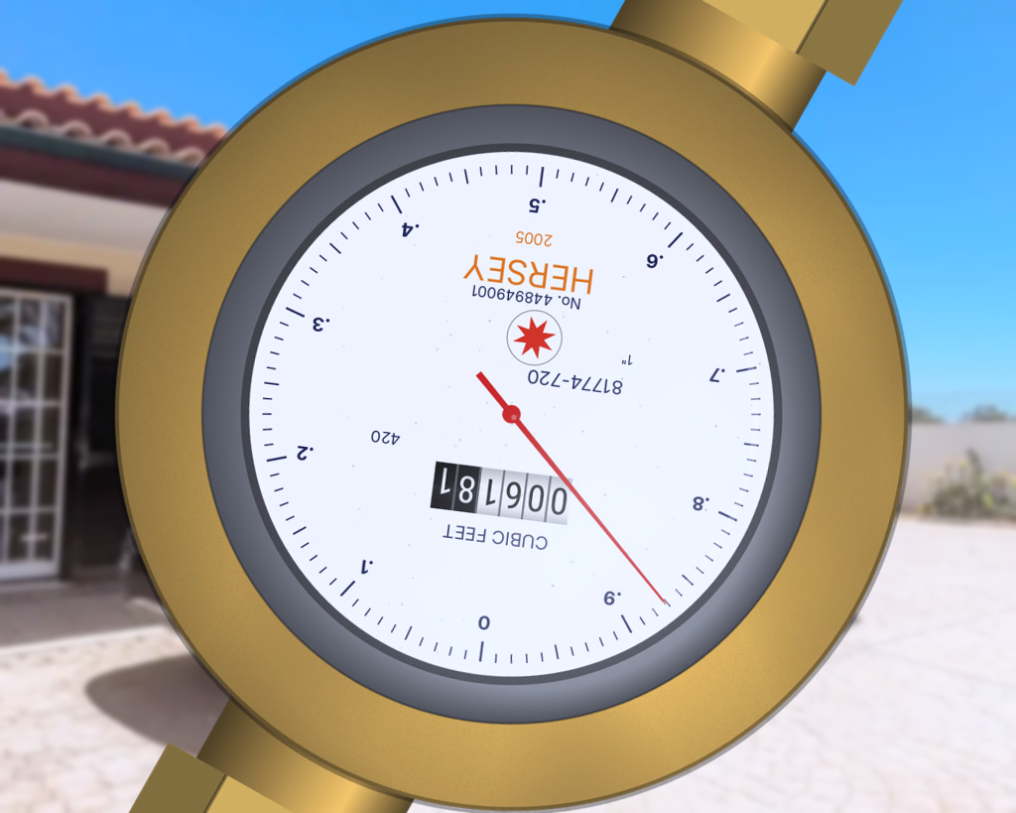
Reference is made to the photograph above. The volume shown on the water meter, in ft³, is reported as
6180.87 ft³
